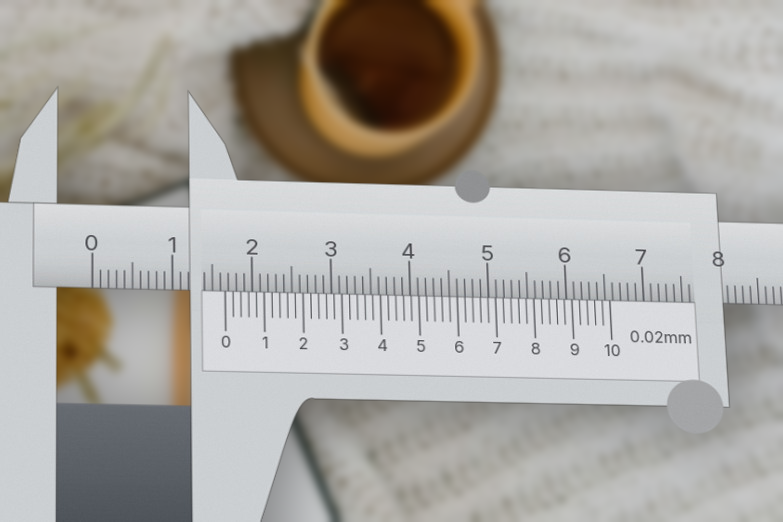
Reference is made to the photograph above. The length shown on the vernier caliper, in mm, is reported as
16.6 mm
